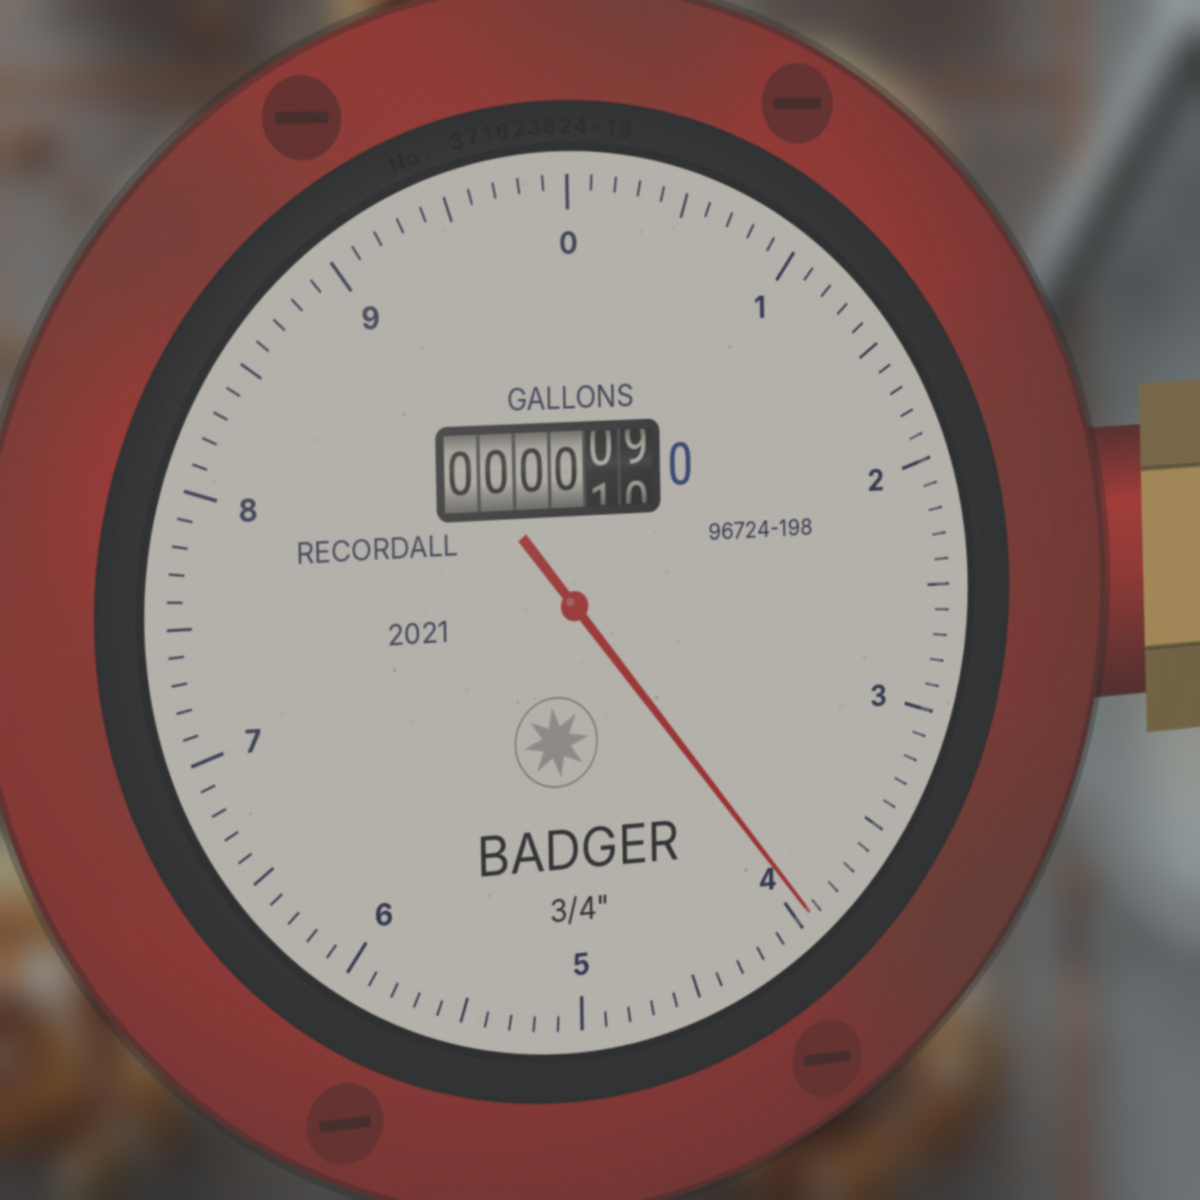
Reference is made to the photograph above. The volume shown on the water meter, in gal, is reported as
93.9 gal
